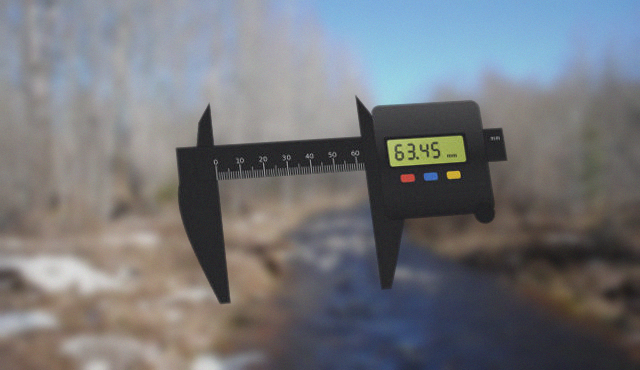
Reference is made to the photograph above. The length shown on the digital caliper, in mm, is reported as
63.45 mm
